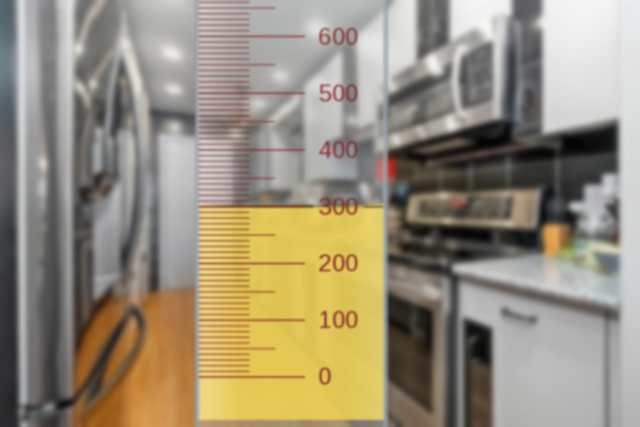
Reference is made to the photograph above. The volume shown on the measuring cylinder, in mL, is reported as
300 mL
